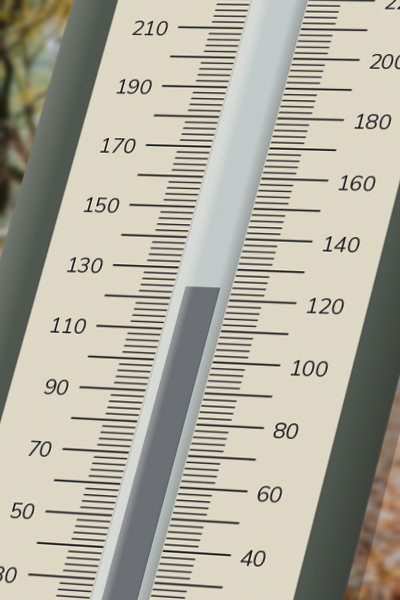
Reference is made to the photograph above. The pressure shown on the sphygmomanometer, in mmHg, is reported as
124 mmHg
